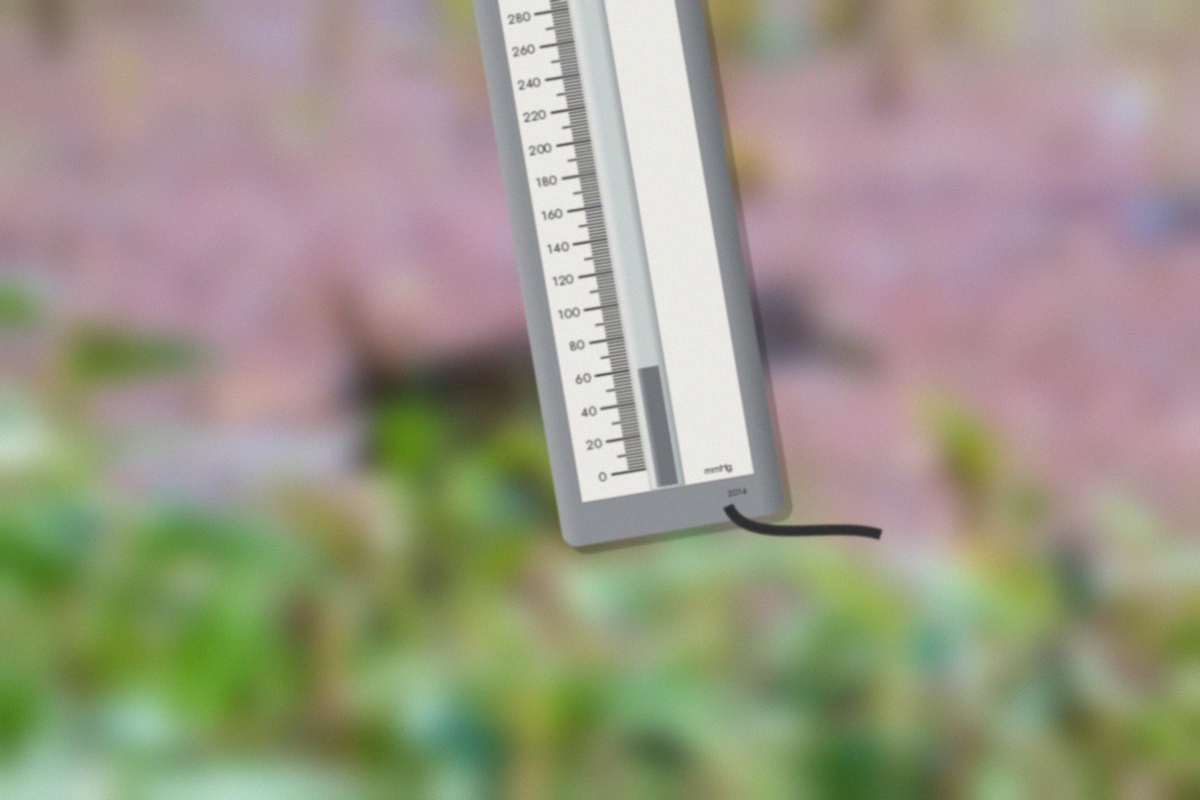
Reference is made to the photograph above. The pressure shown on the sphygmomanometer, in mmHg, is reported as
60 mmHg
